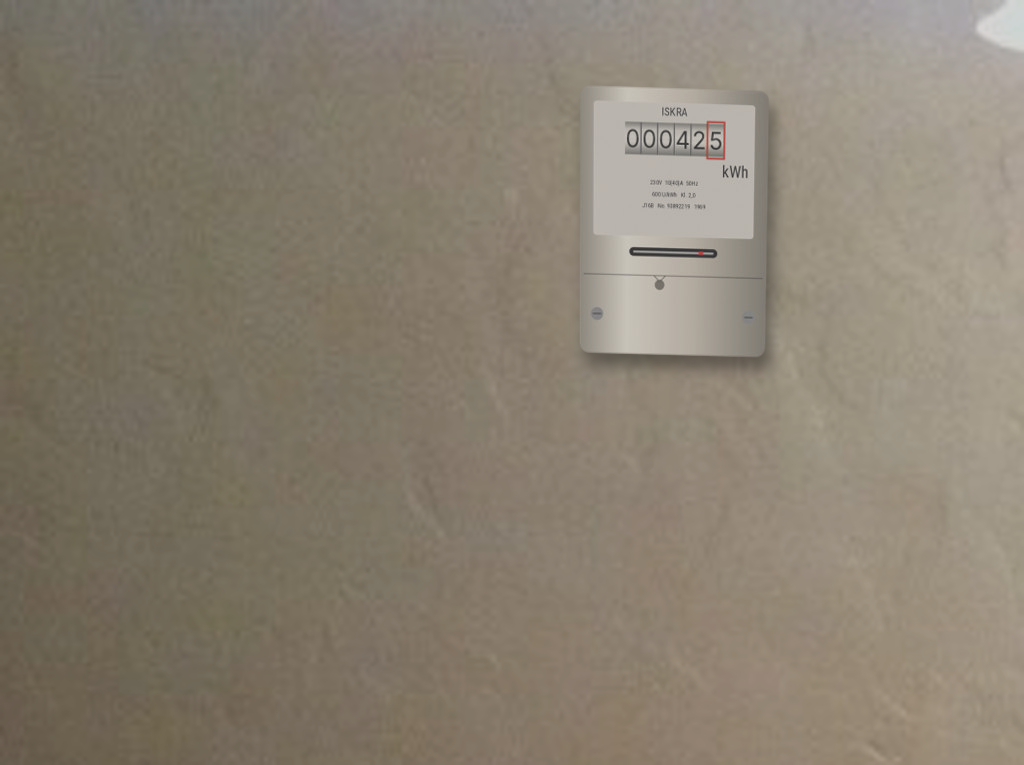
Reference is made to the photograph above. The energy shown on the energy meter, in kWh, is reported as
42.5 kWh
